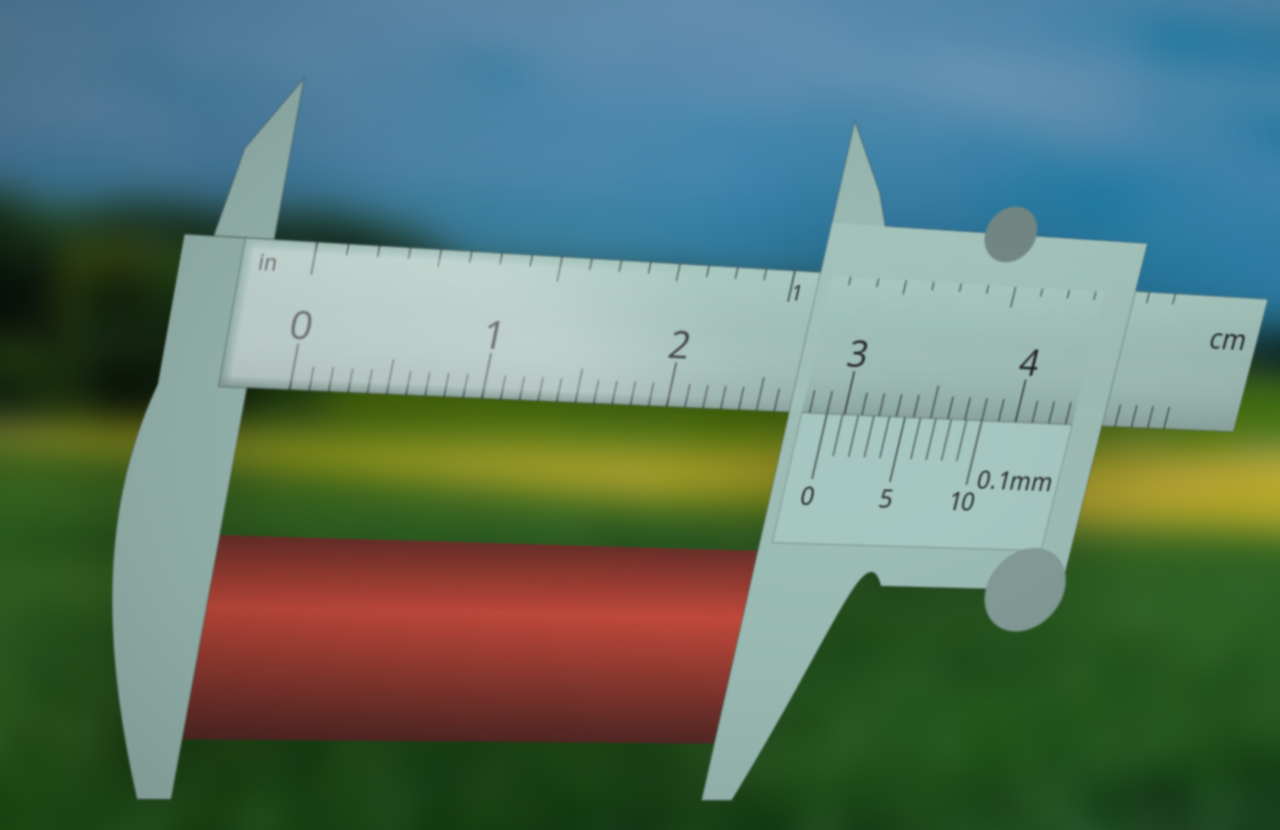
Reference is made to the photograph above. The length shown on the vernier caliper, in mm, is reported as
29.0 mm
